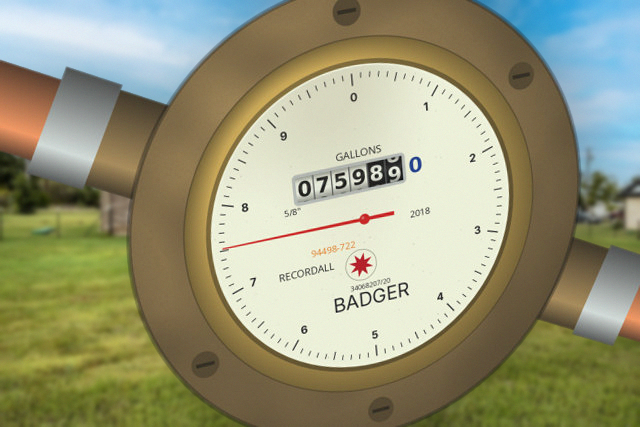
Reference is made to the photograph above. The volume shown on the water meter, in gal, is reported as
759887.5 gal
